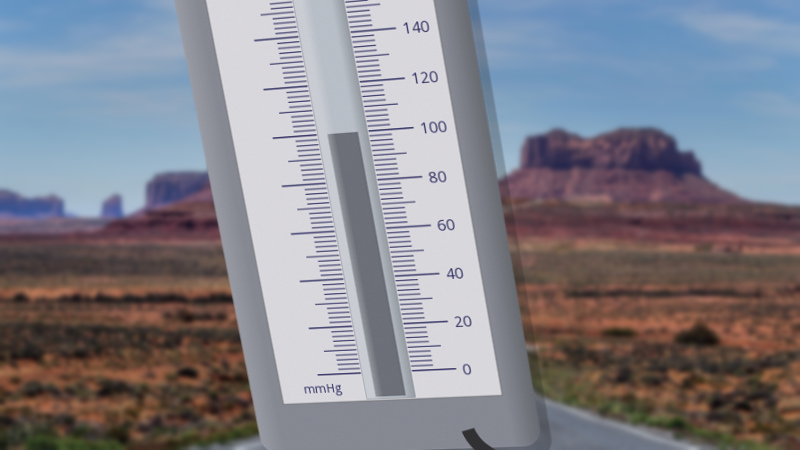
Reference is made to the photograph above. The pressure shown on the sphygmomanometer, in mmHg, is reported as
100 mmHg
